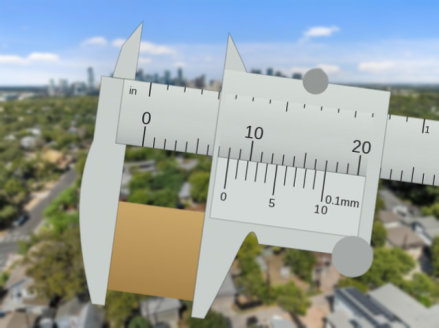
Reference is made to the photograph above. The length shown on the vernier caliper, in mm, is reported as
8.0 mm
